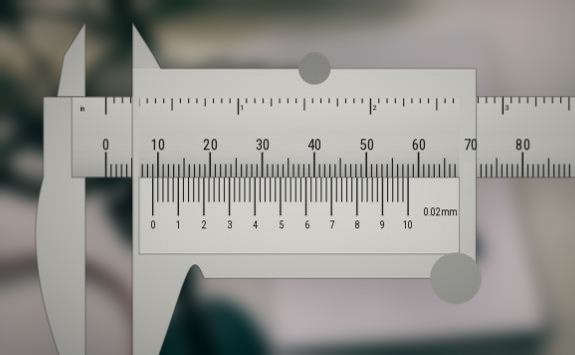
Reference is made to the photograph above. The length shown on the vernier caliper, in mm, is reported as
9.0 mm
